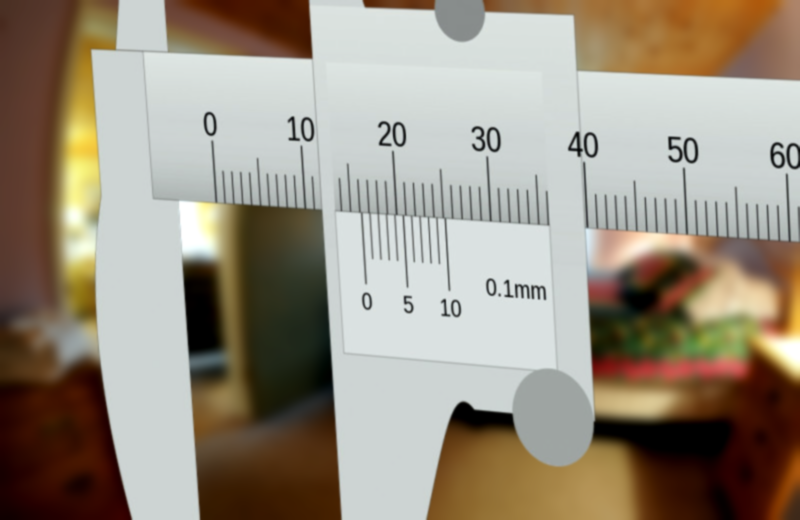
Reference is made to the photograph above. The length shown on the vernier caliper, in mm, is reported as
16.2 mm
